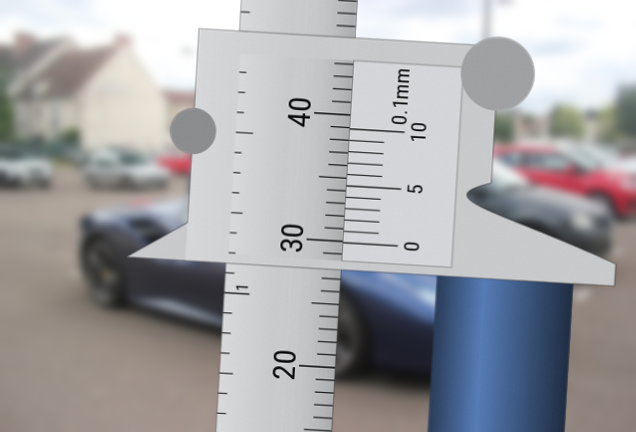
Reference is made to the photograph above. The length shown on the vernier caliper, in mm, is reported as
29.9 mm
